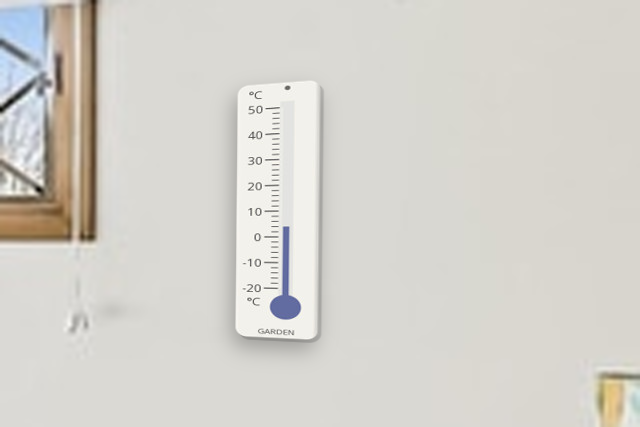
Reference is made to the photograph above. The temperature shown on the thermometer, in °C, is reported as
4 °C
